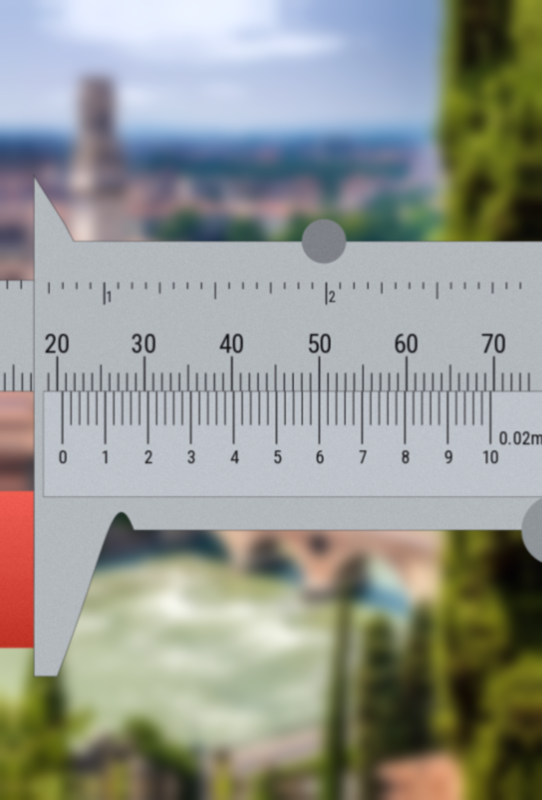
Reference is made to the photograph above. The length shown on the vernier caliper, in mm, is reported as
20.6 mm
